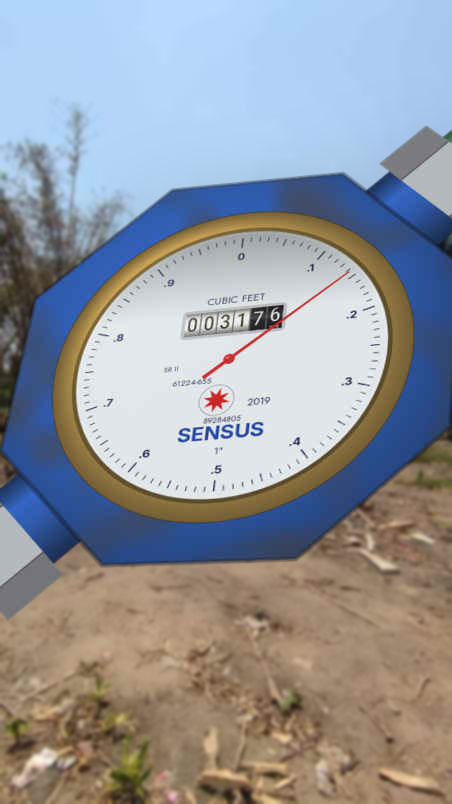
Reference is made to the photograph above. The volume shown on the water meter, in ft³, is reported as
3176.14 ft³
